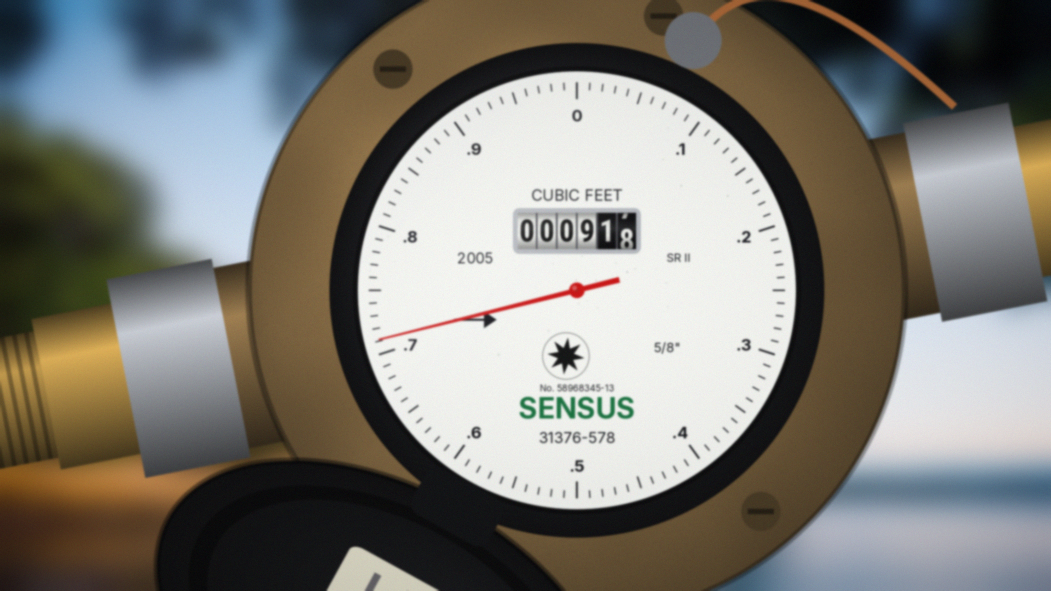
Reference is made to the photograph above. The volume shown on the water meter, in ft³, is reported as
917.71 ft³
